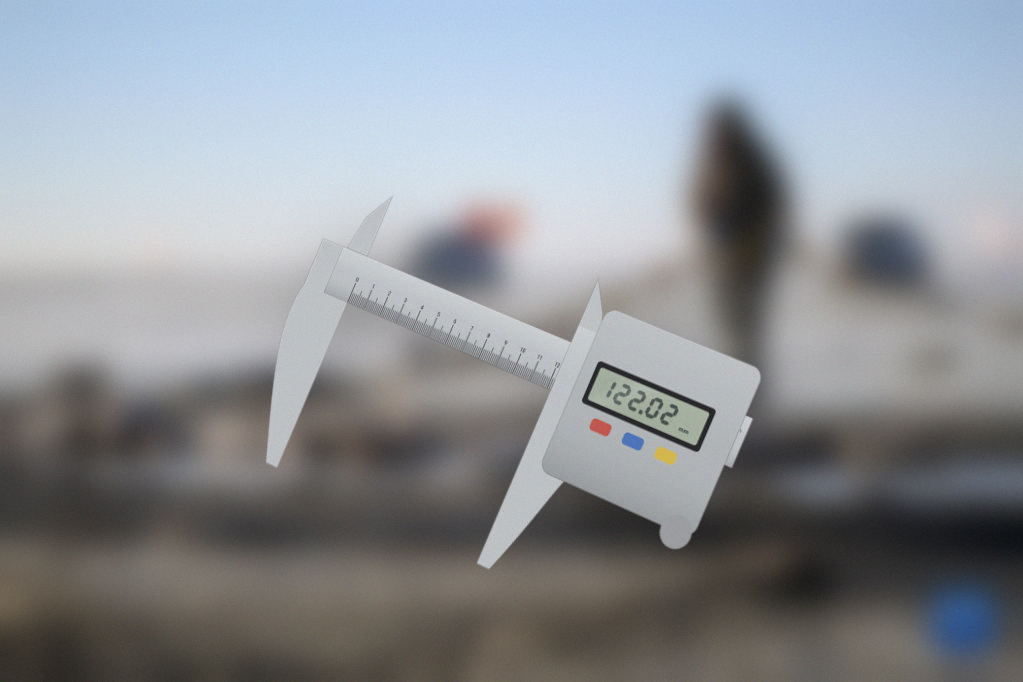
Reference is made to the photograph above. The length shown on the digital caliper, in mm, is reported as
122.02 mm
